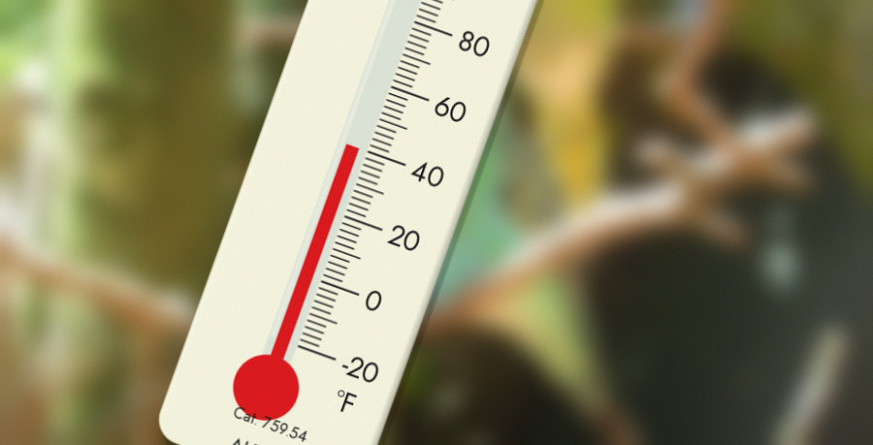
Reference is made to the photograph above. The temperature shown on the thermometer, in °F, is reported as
40 °F
